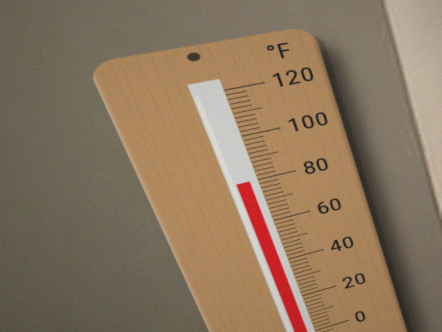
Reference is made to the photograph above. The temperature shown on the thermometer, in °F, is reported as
80 °F
